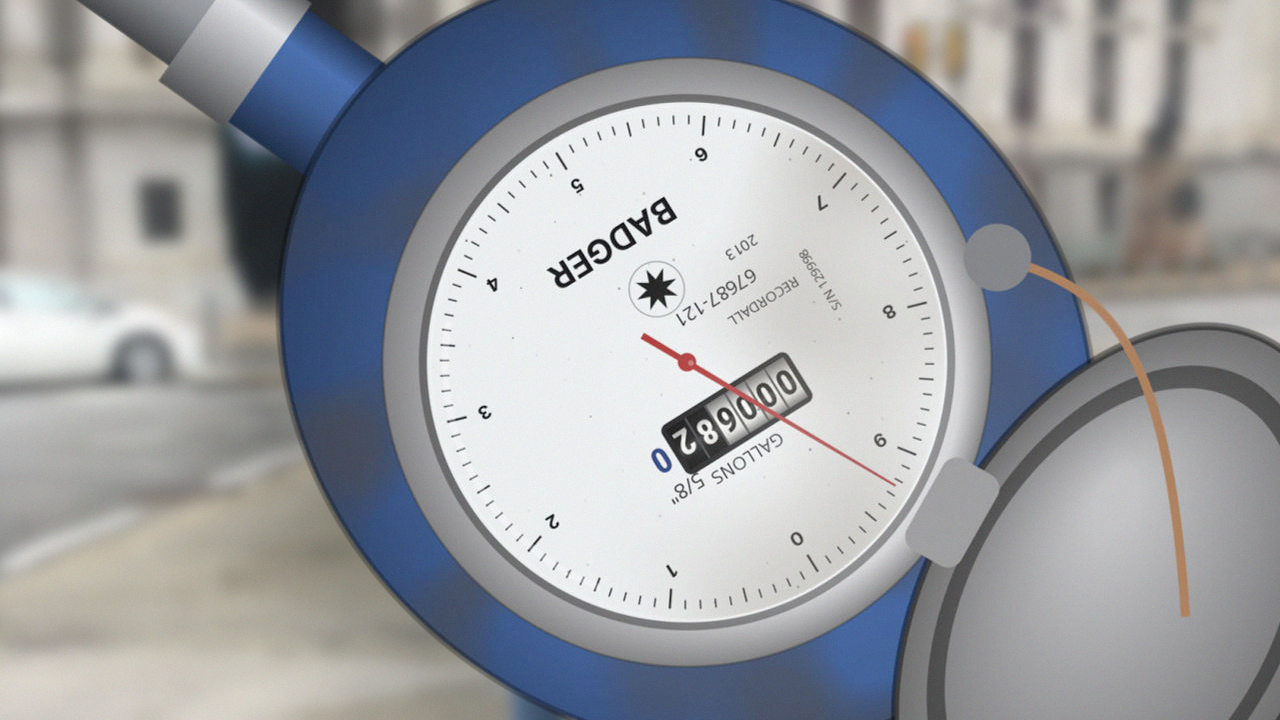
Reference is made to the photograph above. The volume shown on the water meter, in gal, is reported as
6819.2 gal
